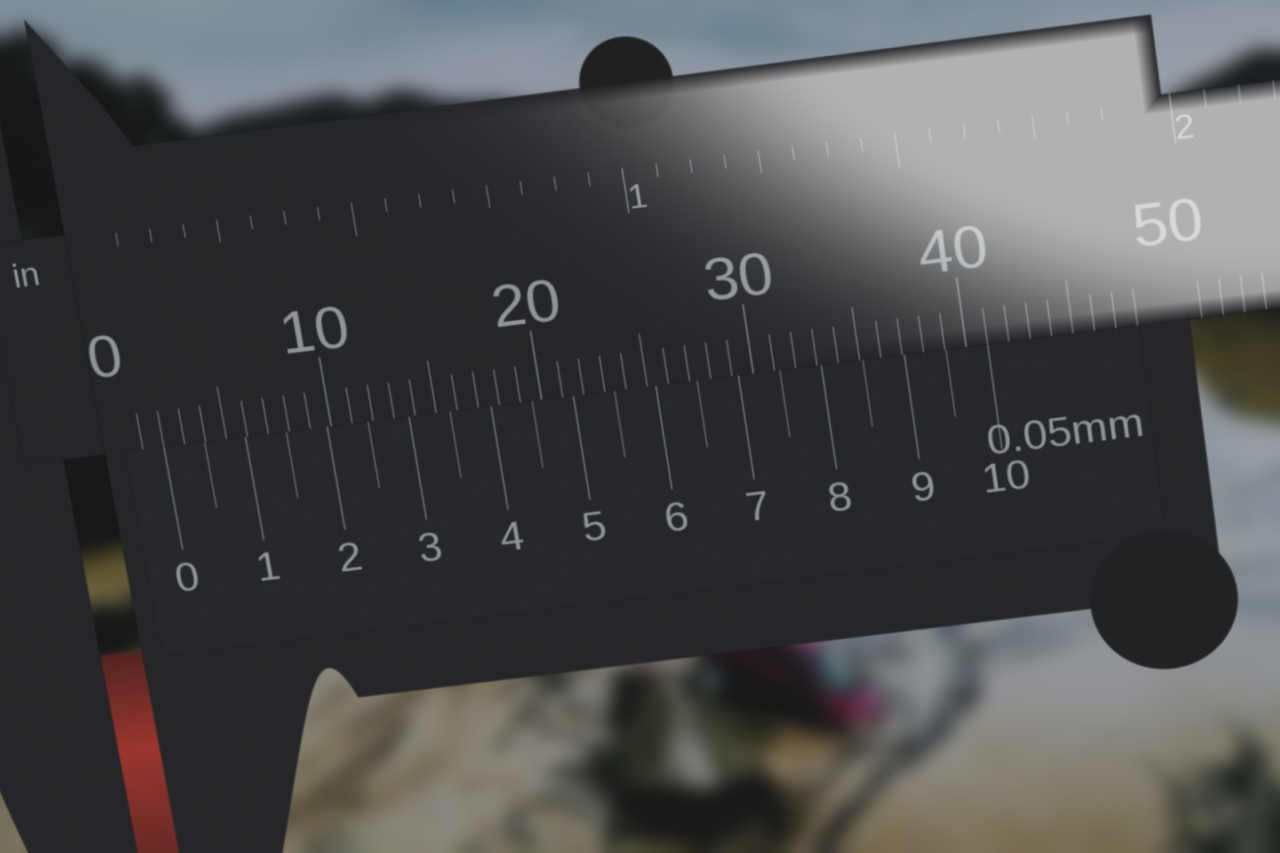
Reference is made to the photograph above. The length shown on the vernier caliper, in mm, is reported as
2.0 mm
